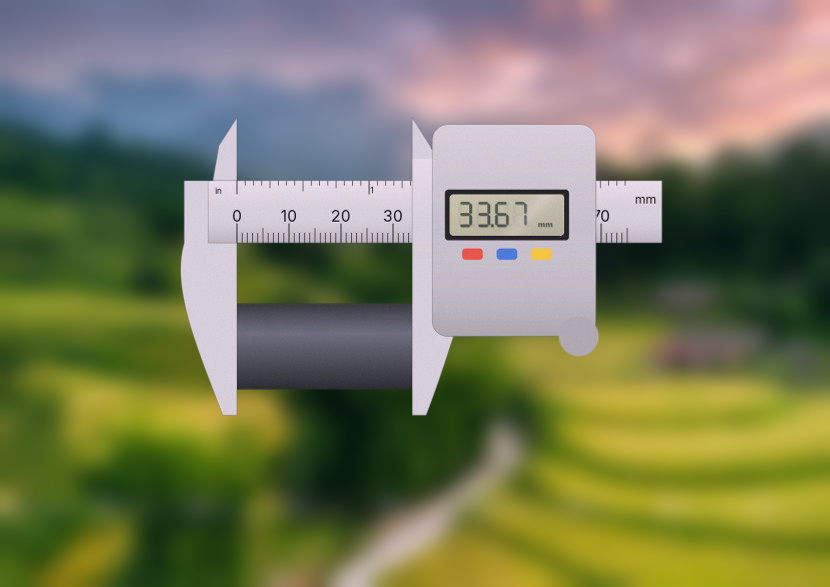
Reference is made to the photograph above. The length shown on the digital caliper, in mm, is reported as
33.67 mm
